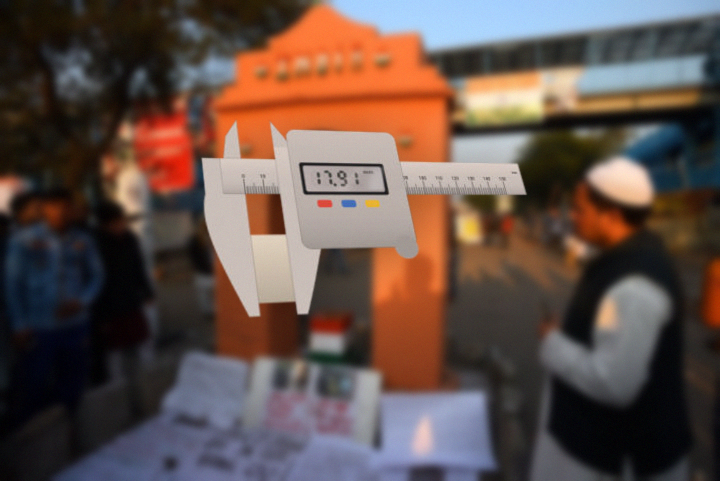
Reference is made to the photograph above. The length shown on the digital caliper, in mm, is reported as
17.91 mm
